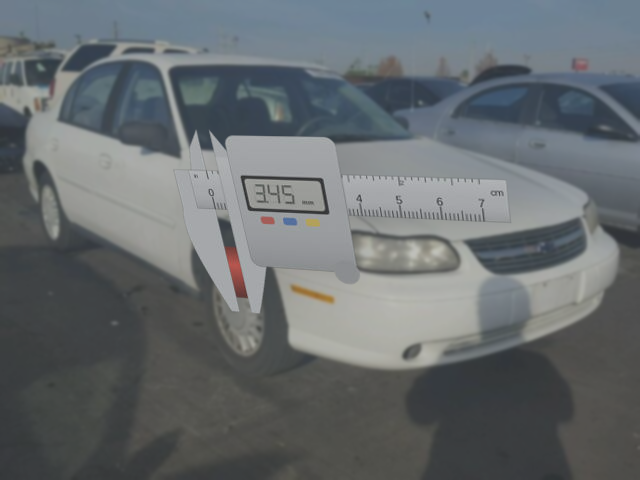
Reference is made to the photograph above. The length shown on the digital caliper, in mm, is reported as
3.45 mm
